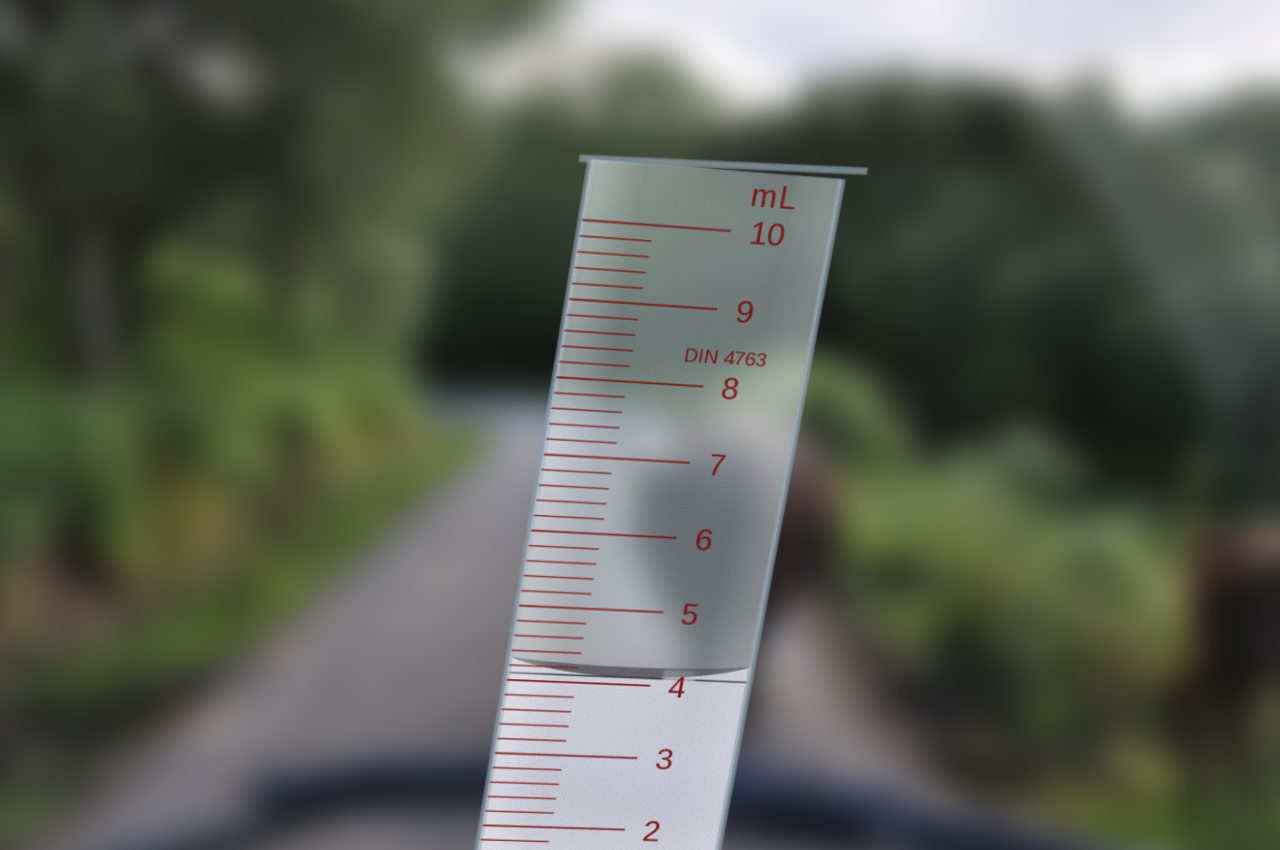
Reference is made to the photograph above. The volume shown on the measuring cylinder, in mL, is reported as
4.1 mL
